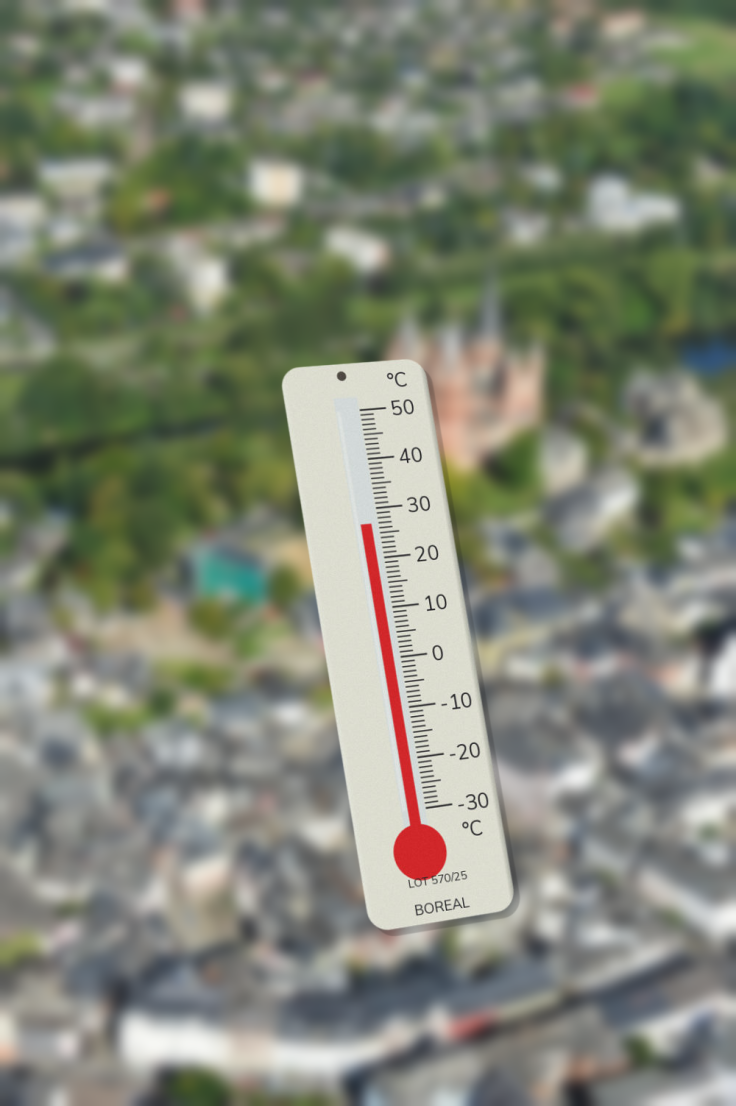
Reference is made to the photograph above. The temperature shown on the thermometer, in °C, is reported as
27 °C
